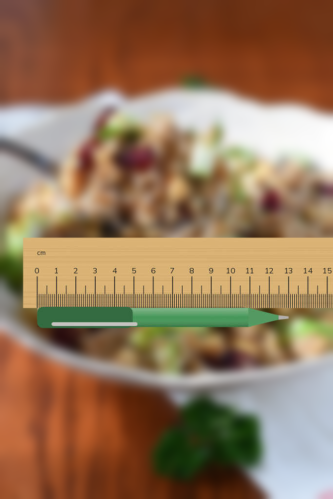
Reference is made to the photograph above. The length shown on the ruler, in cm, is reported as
13 cm
